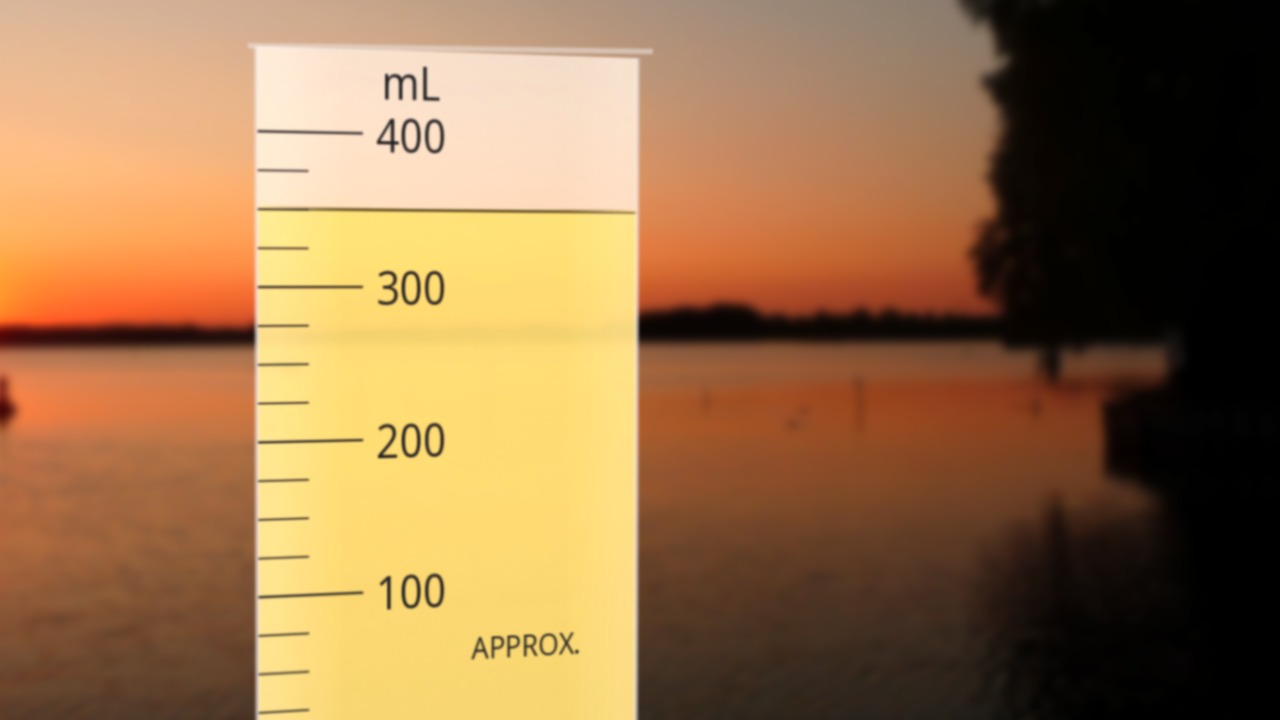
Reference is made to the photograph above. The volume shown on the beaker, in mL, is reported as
350 mL
